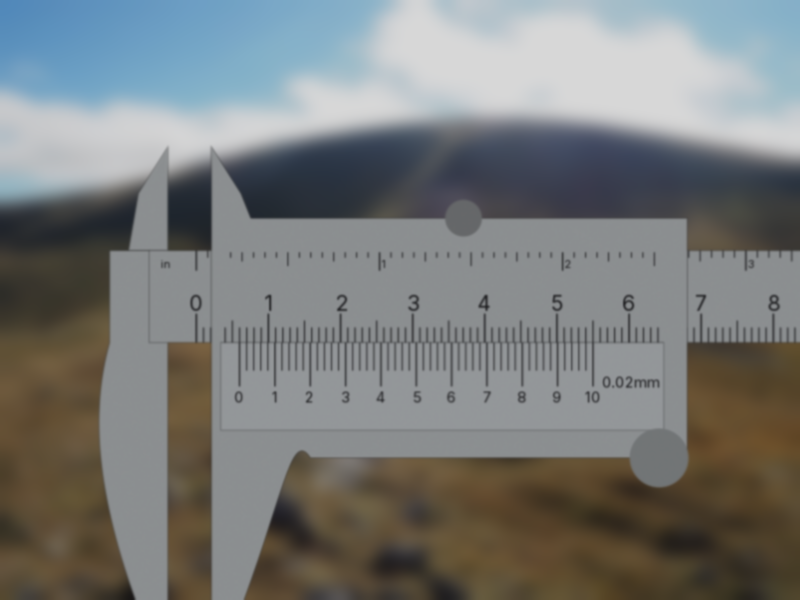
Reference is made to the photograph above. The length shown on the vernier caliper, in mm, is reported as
6.0 mm
